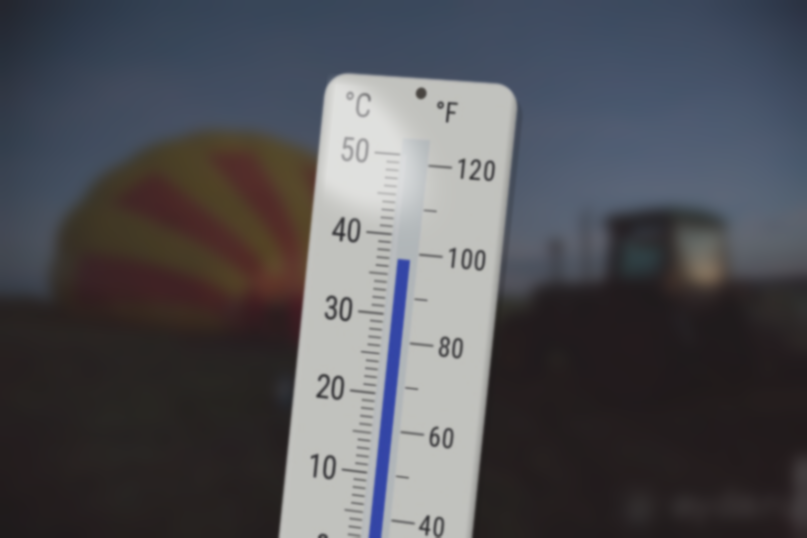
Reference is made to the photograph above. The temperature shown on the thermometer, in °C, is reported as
37 °C
